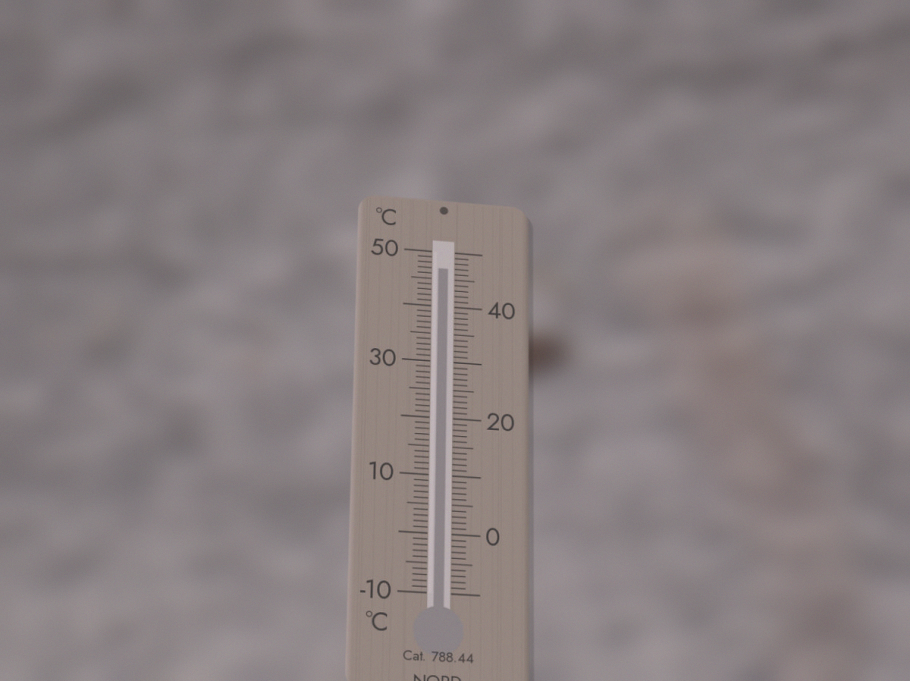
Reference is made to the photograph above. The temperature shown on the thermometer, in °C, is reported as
47 °C
